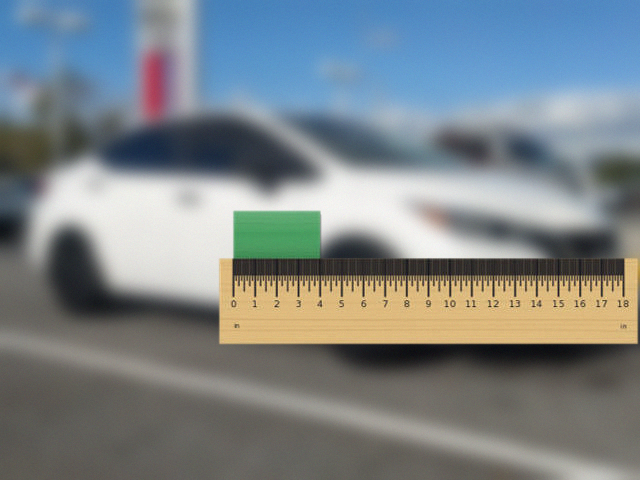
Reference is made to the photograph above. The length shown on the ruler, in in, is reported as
4 in
